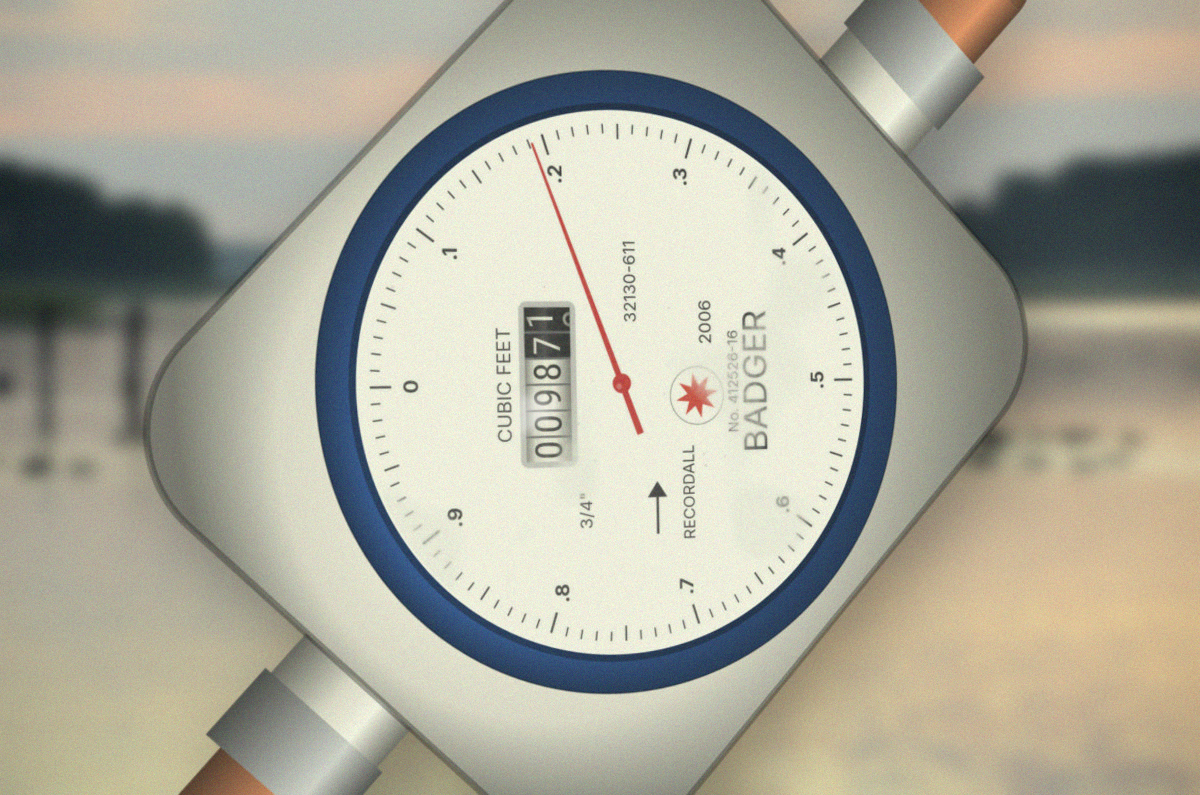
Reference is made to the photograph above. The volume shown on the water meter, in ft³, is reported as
9871.19 ft³
